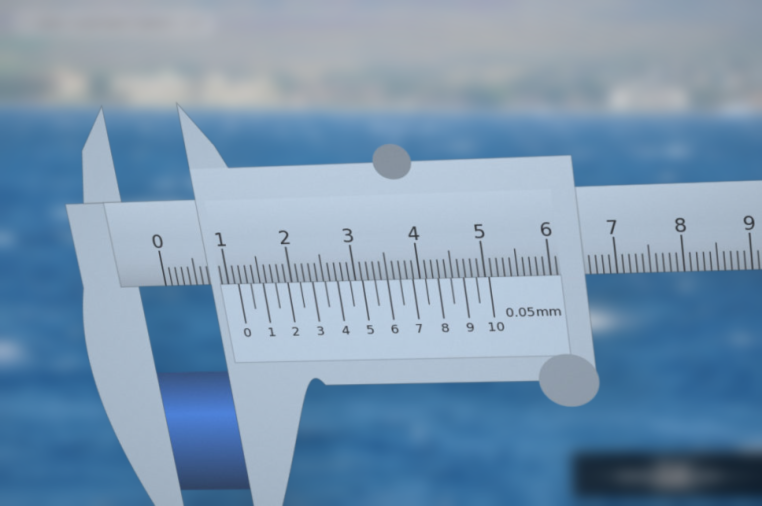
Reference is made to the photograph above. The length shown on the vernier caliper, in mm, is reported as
11.6 mm
